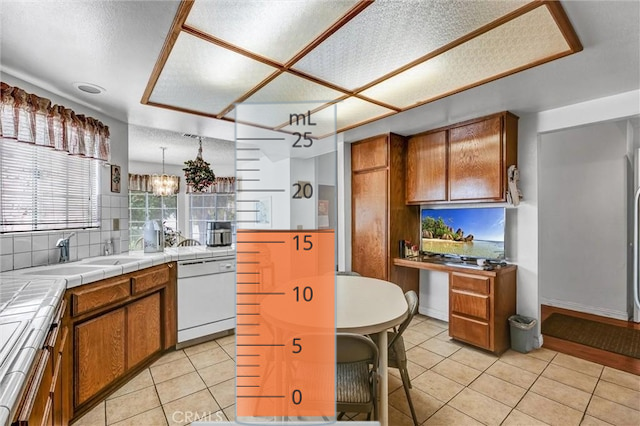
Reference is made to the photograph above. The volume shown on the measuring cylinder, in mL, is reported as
16 mL
